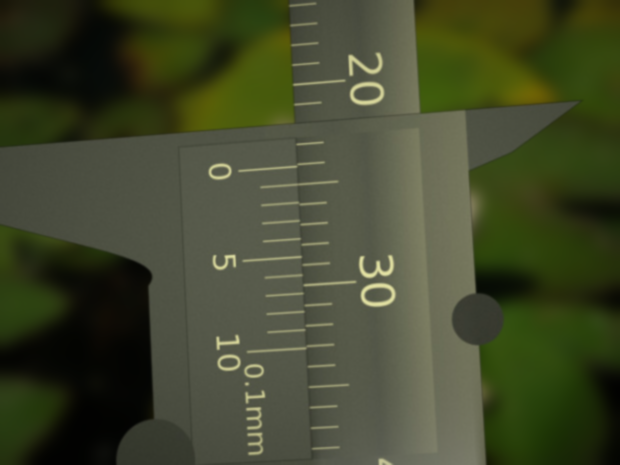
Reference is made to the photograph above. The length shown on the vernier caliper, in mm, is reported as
24.1 mm
